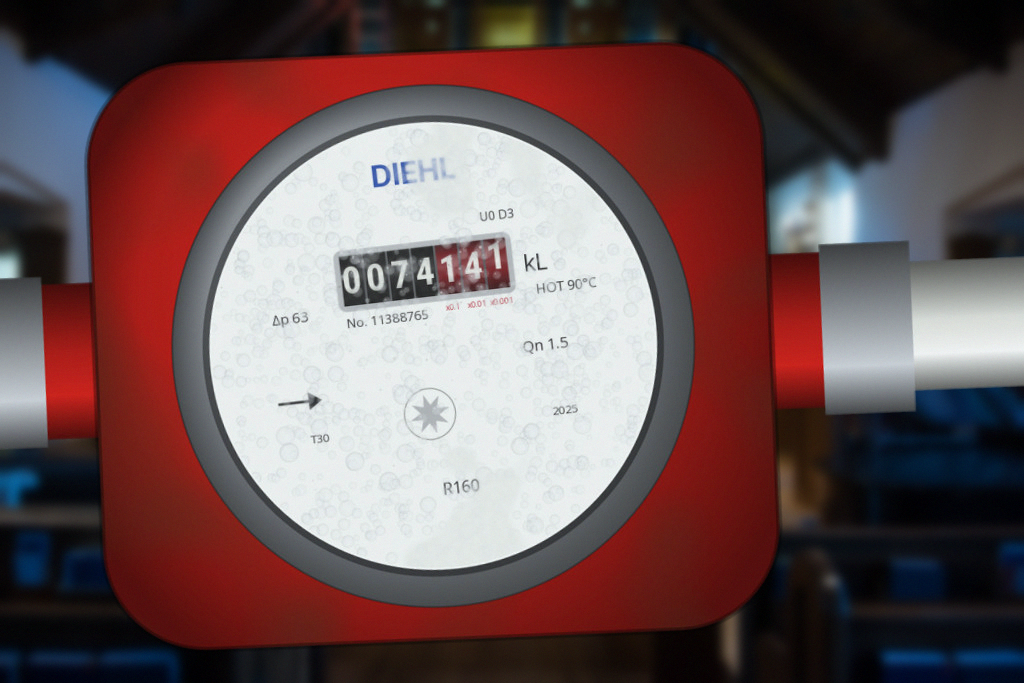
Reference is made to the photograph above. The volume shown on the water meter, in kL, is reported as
74.141 kL
